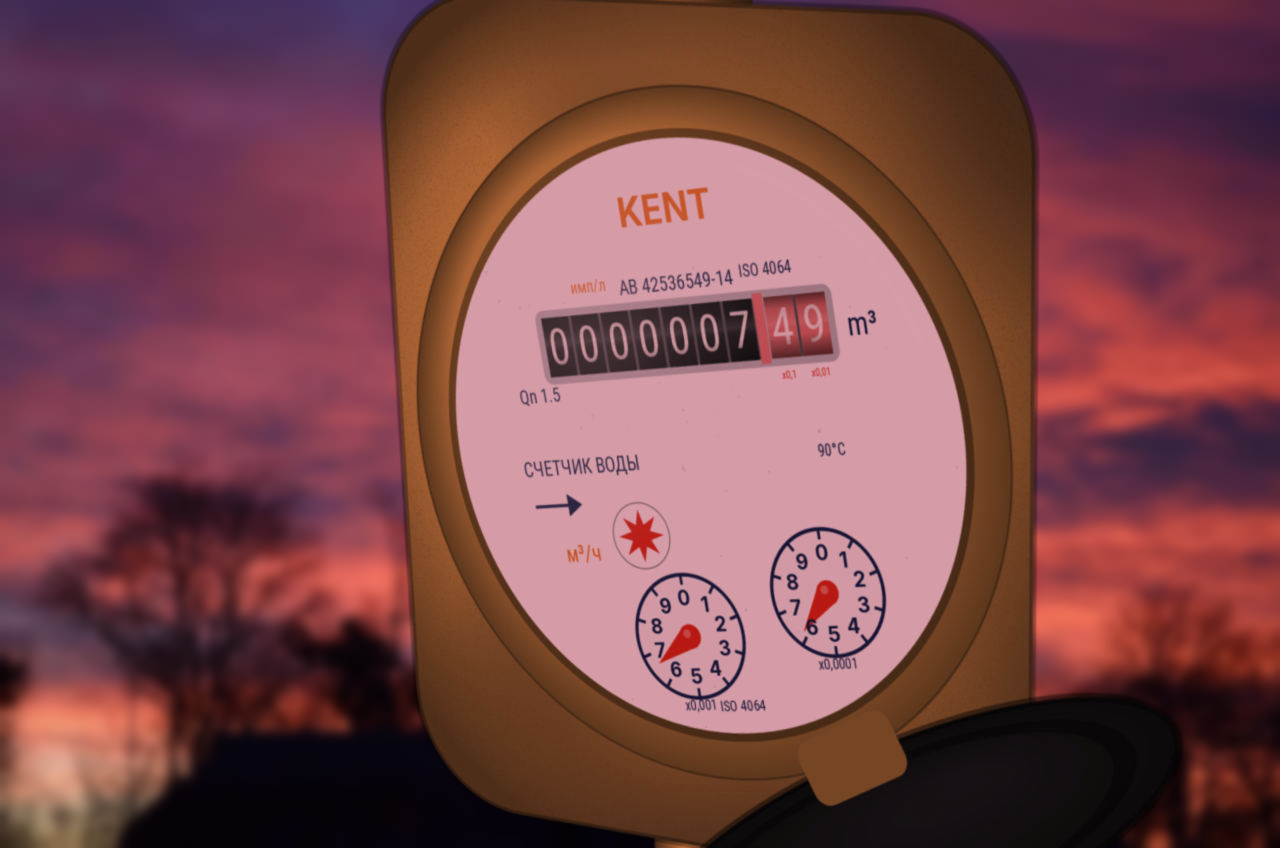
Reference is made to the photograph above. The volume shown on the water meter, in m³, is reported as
7.4966 m³
